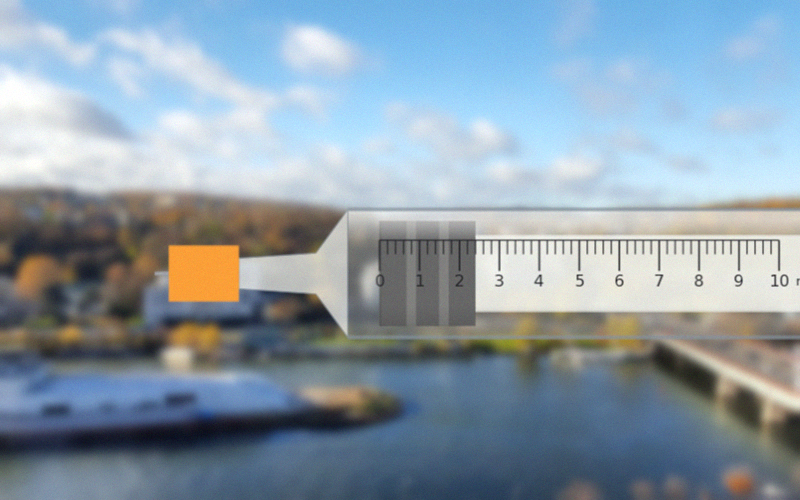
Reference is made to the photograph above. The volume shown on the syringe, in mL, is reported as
0 mL
